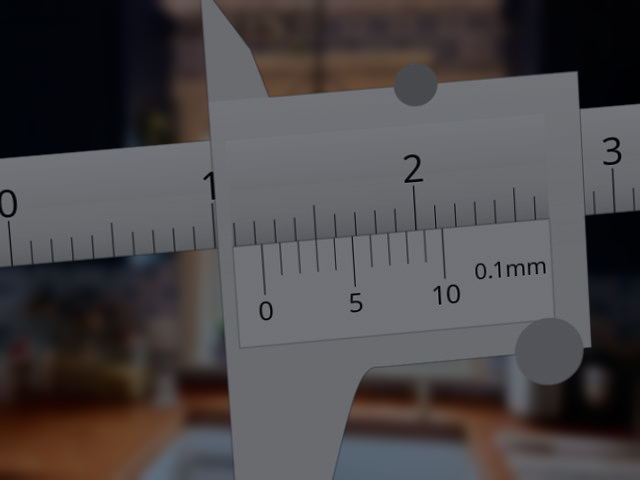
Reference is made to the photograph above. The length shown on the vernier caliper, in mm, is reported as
12.3 mm
